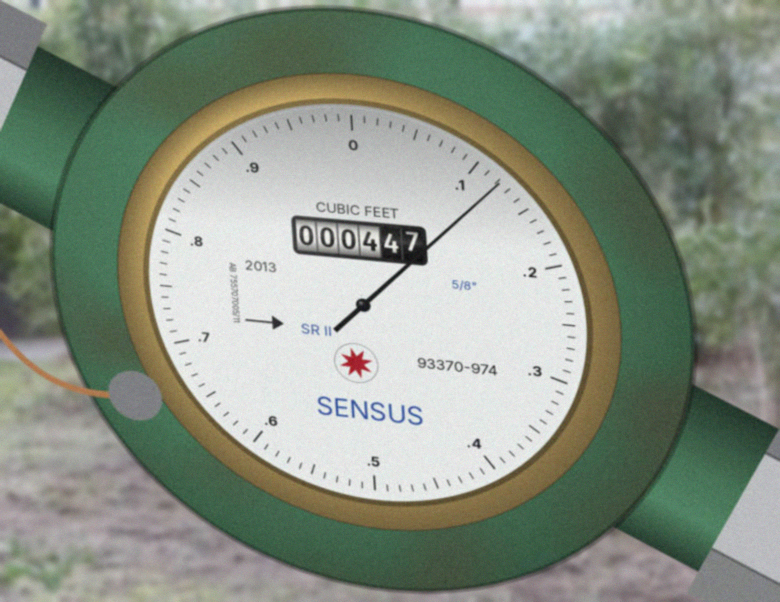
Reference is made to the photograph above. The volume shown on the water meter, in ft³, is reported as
447.12 ft³
